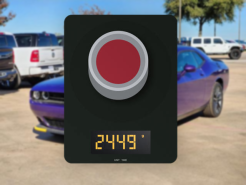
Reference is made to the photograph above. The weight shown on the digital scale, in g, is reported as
2449 g
